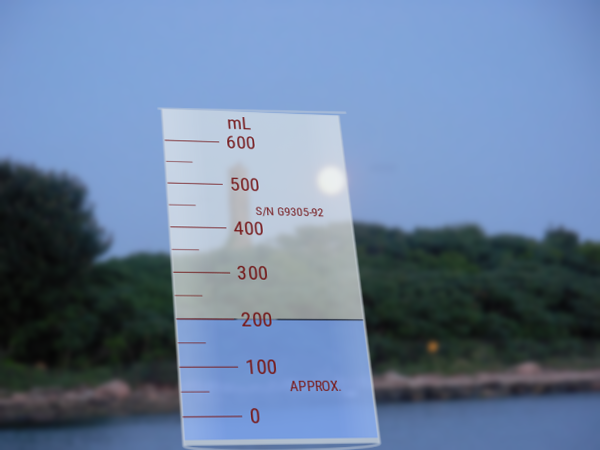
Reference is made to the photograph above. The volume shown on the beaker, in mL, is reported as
200 mL
